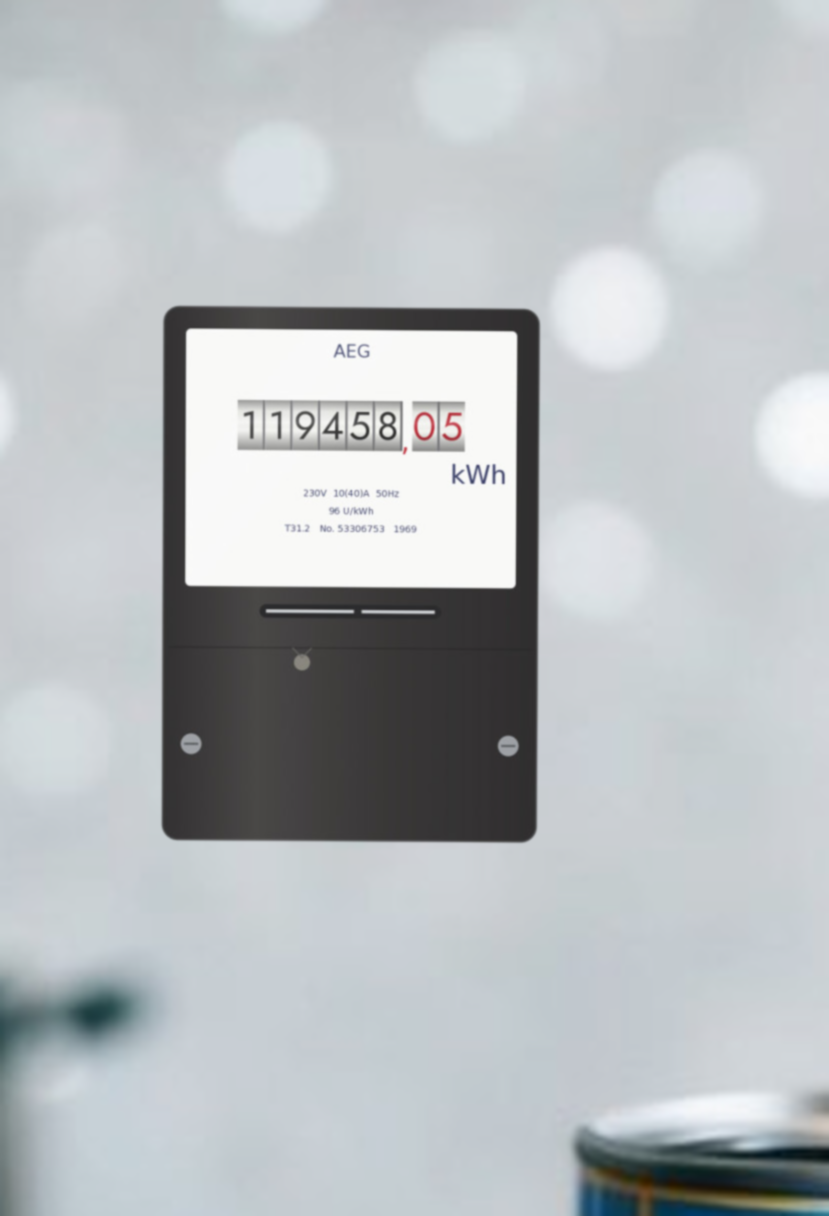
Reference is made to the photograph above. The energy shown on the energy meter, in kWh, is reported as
119458.05 kWh
